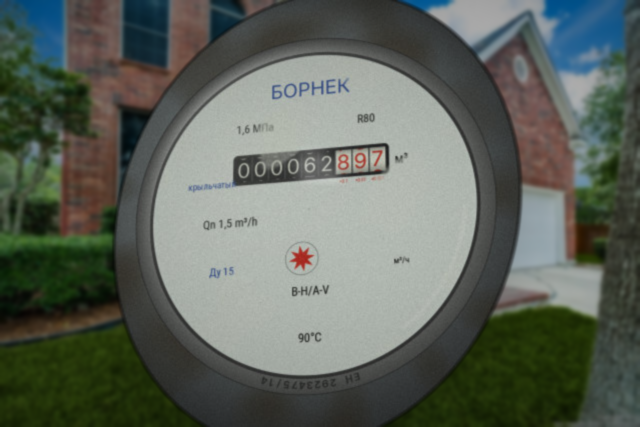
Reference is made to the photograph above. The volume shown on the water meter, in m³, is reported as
62.897 m³
